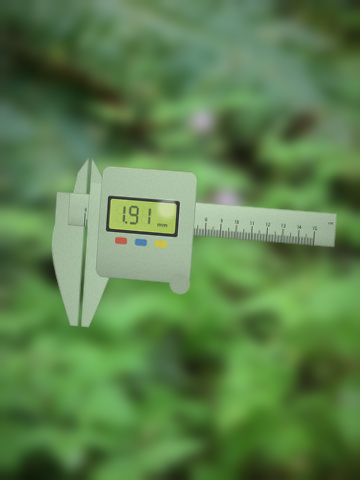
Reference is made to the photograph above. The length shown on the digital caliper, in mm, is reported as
1.91 mm
